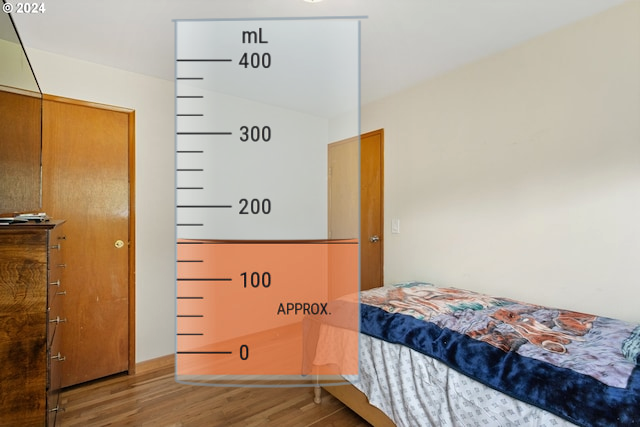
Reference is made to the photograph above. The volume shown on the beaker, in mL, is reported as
150 mL
